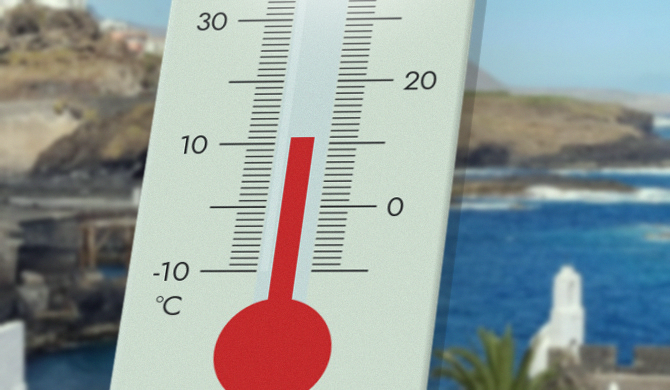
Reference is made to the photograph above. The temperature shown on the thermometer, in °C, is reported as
11 °C
